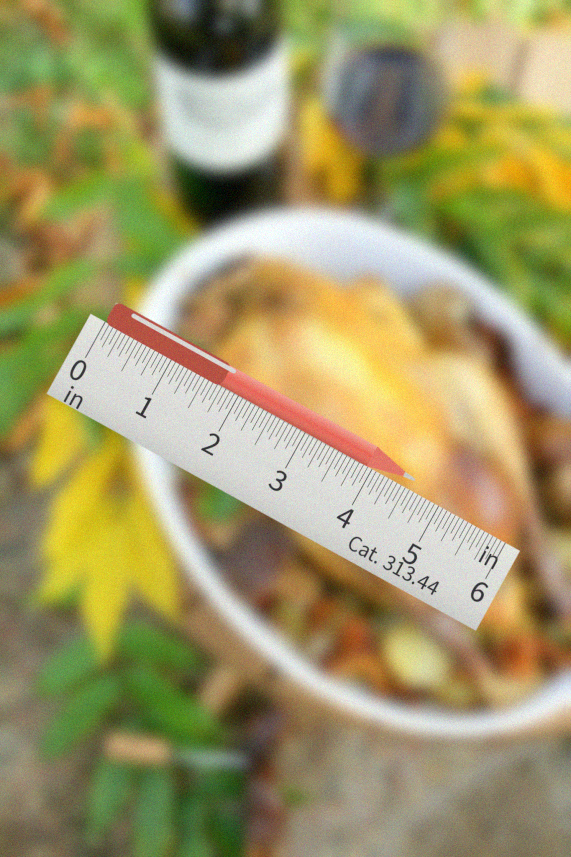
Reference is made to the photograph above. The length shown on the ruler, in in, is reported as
4.5625 in
